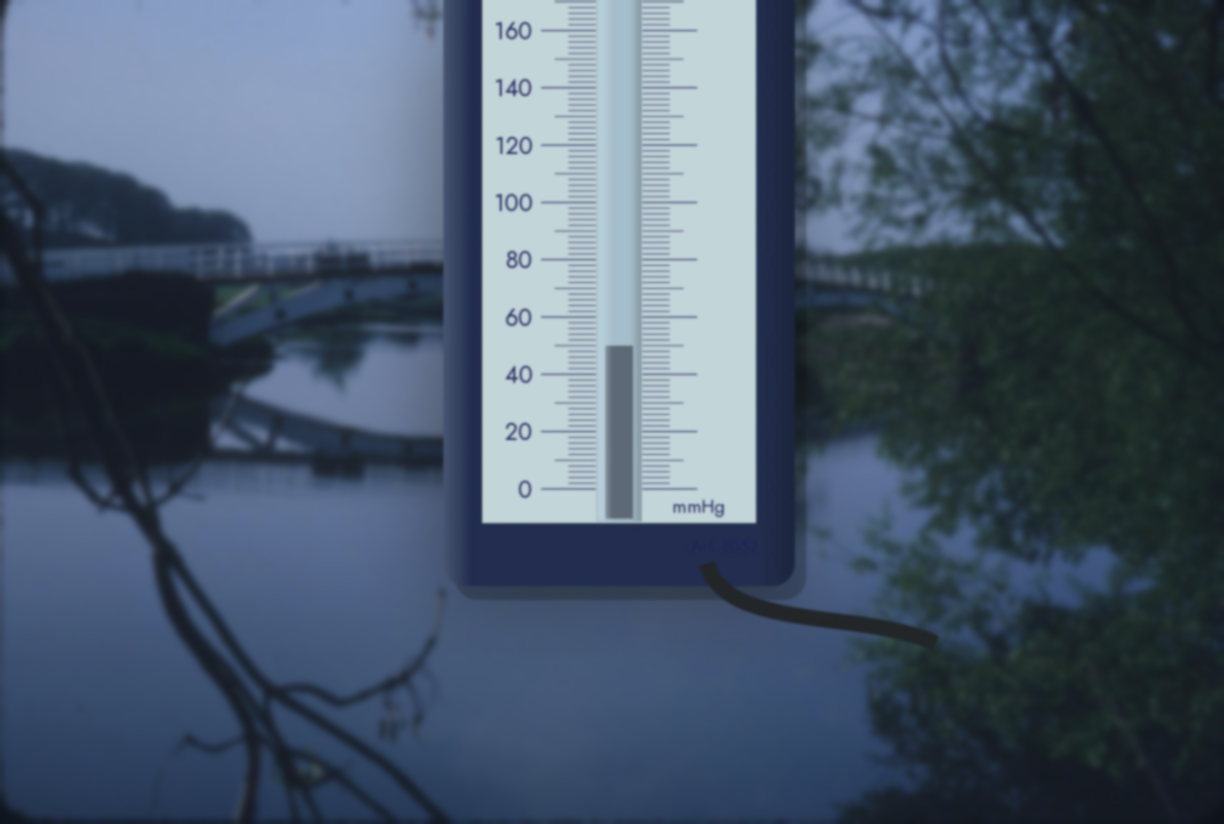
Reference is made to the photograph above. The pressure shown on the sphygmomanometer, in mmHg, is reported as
50 mmHg
